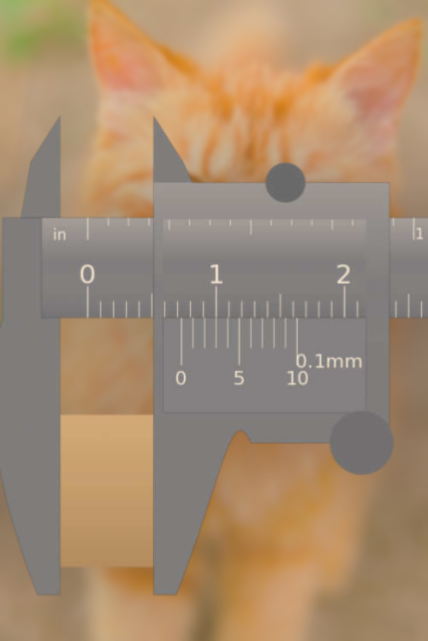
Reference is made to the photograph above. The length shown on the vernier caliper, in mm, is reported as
7.3 mm
